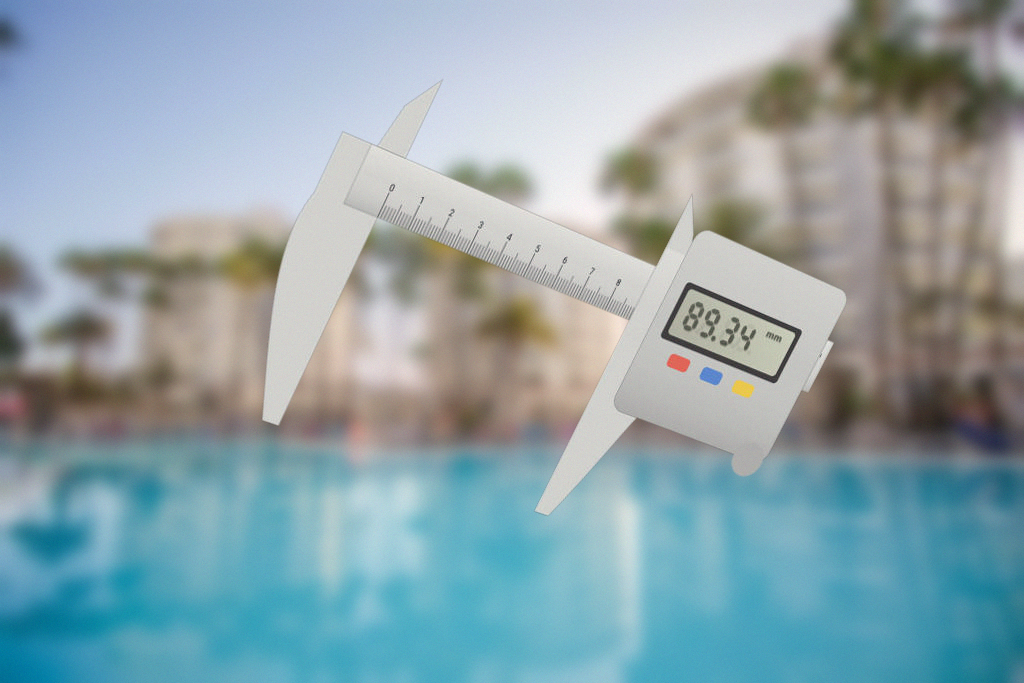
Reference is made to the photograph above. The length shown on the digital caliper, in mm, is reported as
89.34 mm
